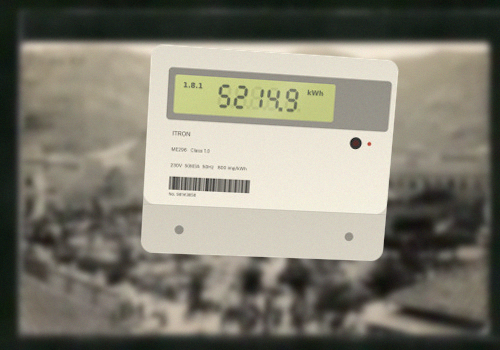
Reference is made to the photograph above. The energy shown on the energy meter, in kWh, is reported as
5214.9 kWh
